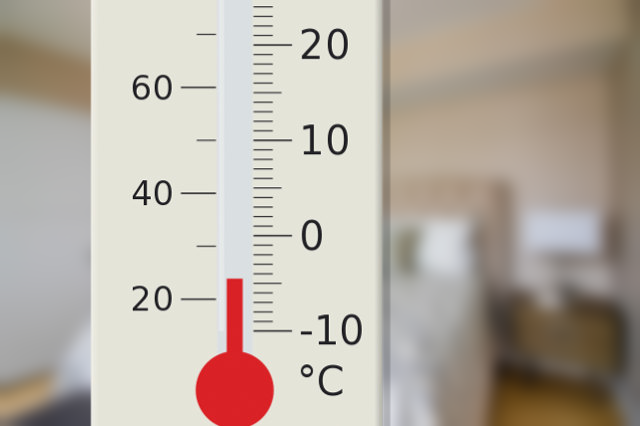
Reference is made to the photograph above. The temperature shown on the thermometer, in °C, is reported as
-4.5 °C
